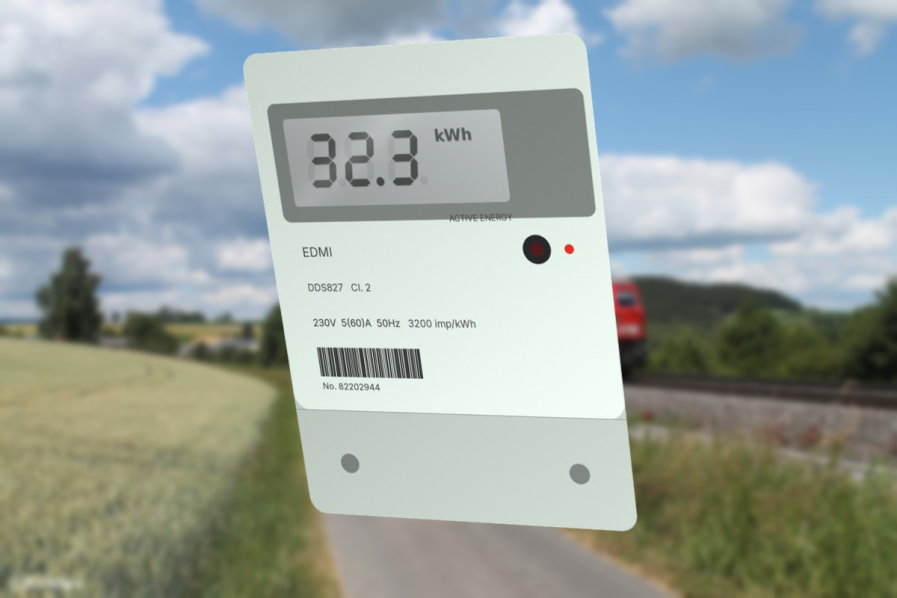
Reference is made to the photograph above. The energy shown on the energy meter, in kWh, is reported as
32.3 kWh
